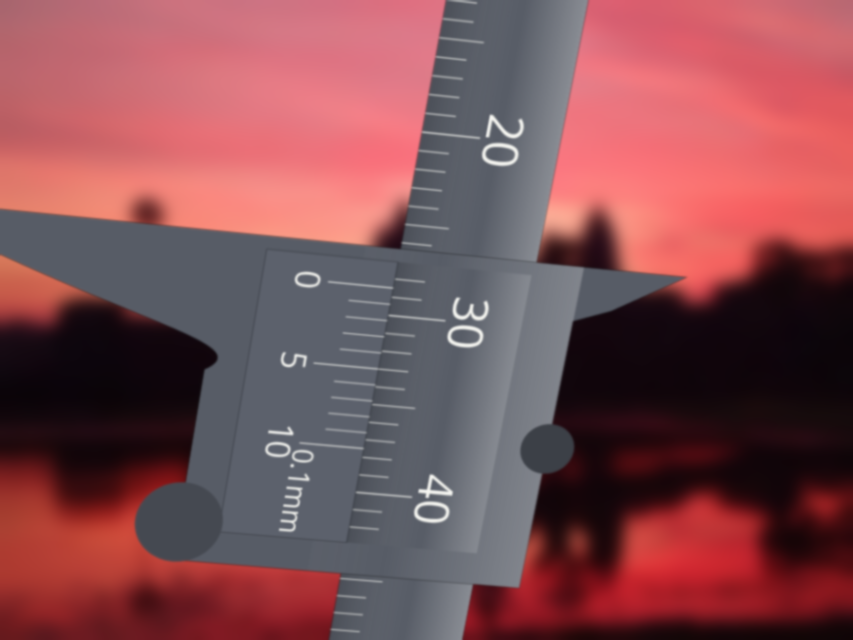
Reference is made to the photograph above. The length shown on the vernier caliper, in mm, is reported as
28.5 mm
